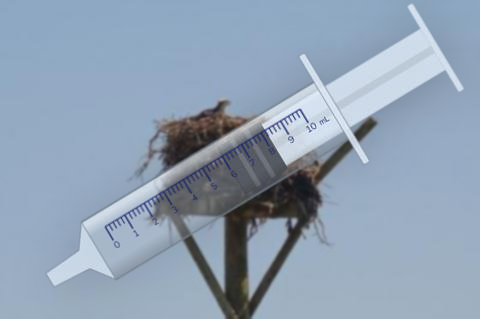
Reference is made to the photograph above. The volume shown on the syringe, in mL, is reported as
6 mL
